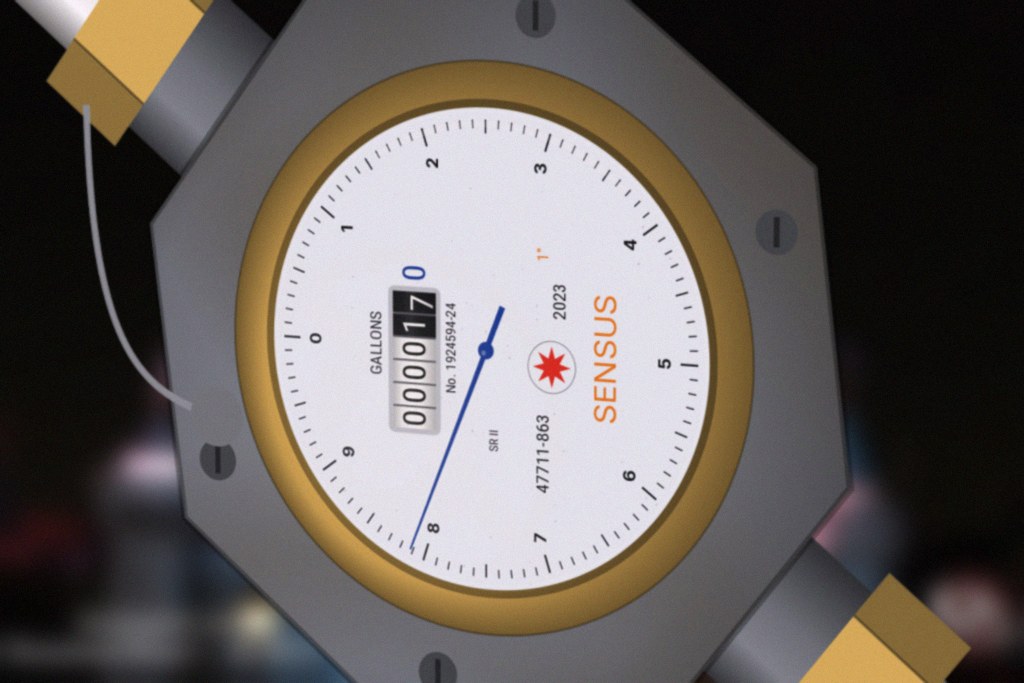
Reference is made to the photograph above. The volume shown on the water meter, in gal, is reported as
168.1 gal
